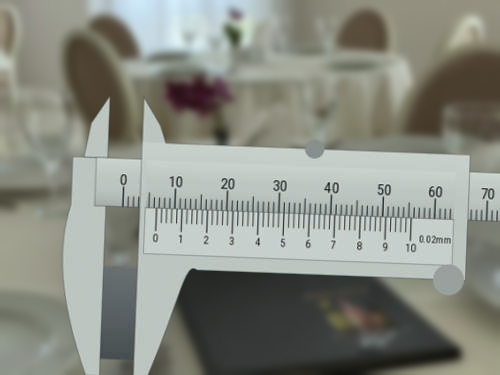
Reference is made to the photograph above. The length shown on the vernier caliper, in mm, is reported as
6.5 mm
